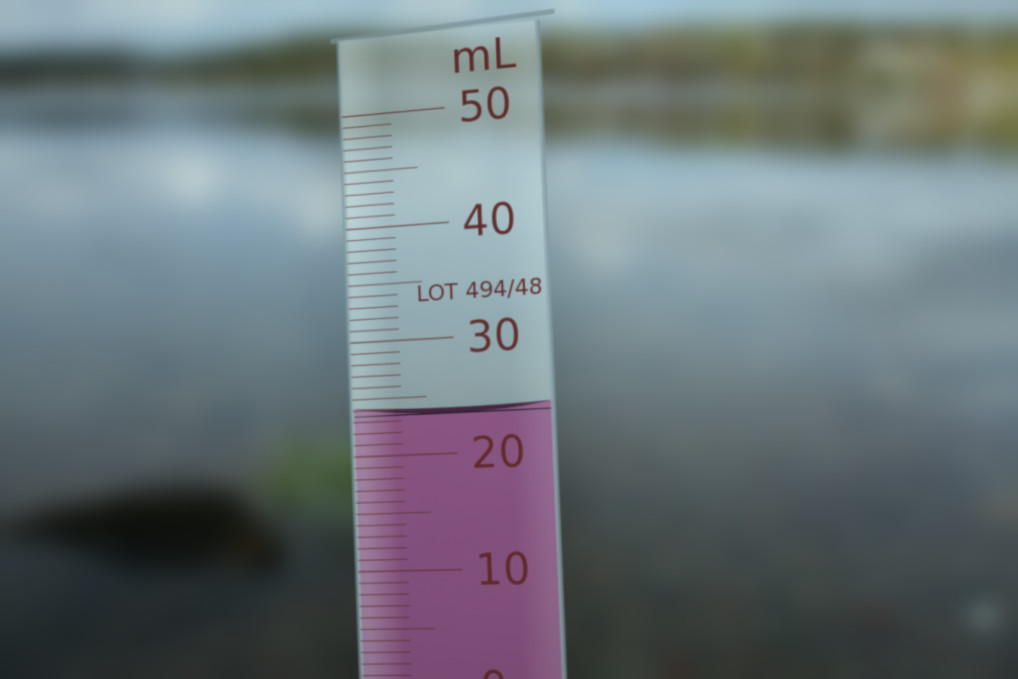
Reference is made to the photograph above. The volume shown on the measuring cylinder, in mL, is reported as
23.5 mL
